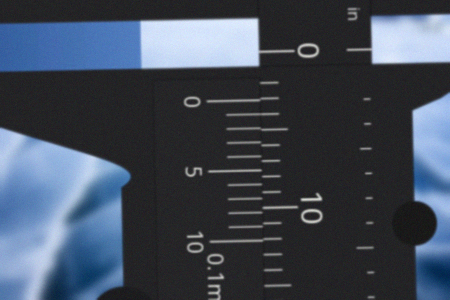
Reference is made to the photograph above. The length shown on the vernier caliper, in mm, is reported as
3.1 mm
